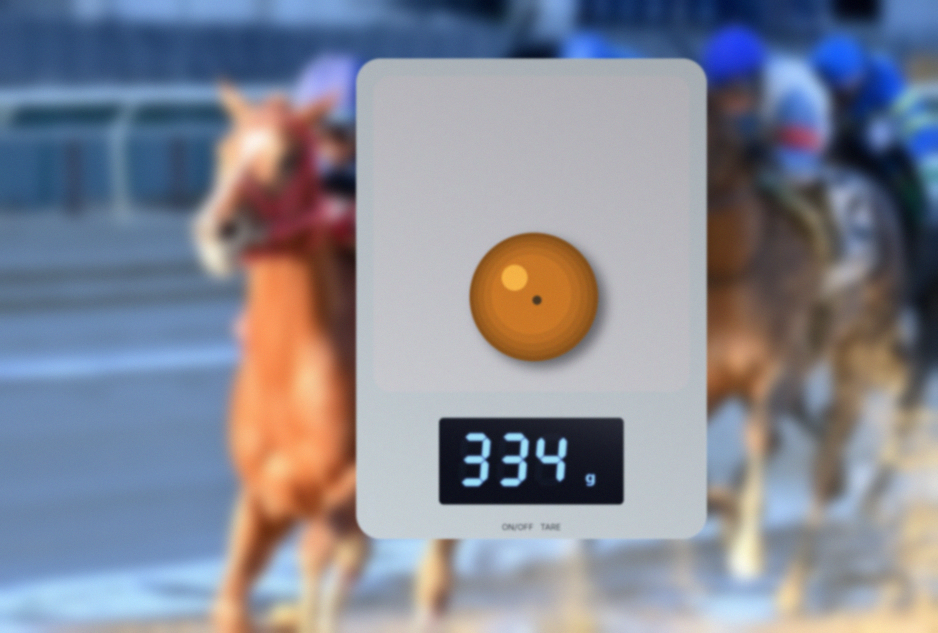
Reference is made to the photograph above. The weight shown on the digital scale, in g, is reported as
334 g
